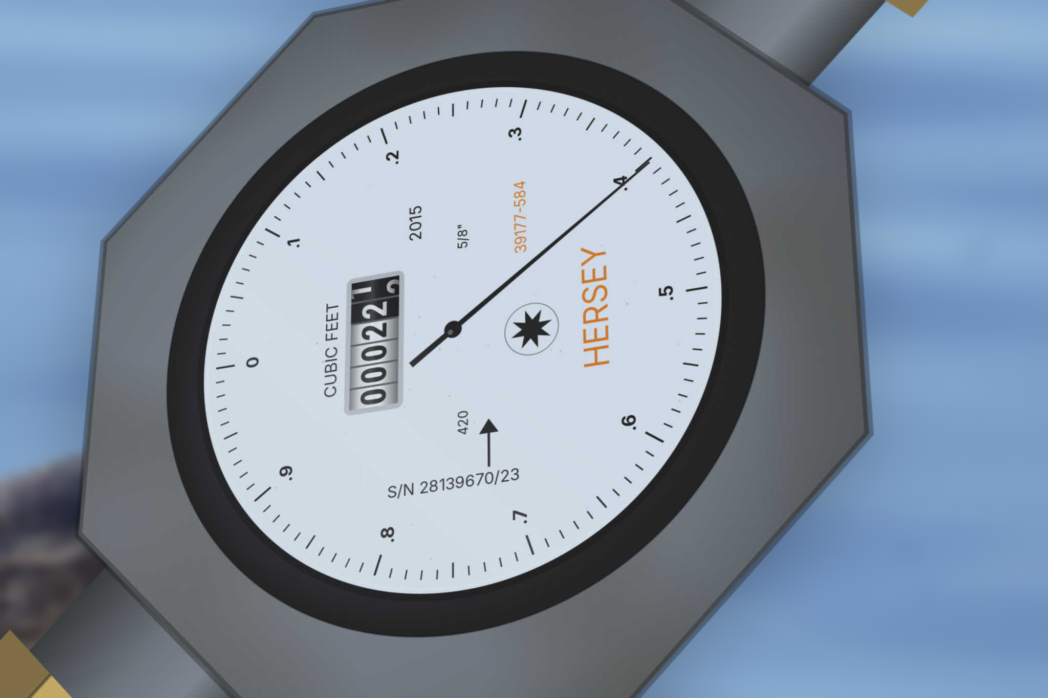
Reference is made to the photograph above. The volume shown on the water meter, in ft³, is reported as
221.40 ft³
